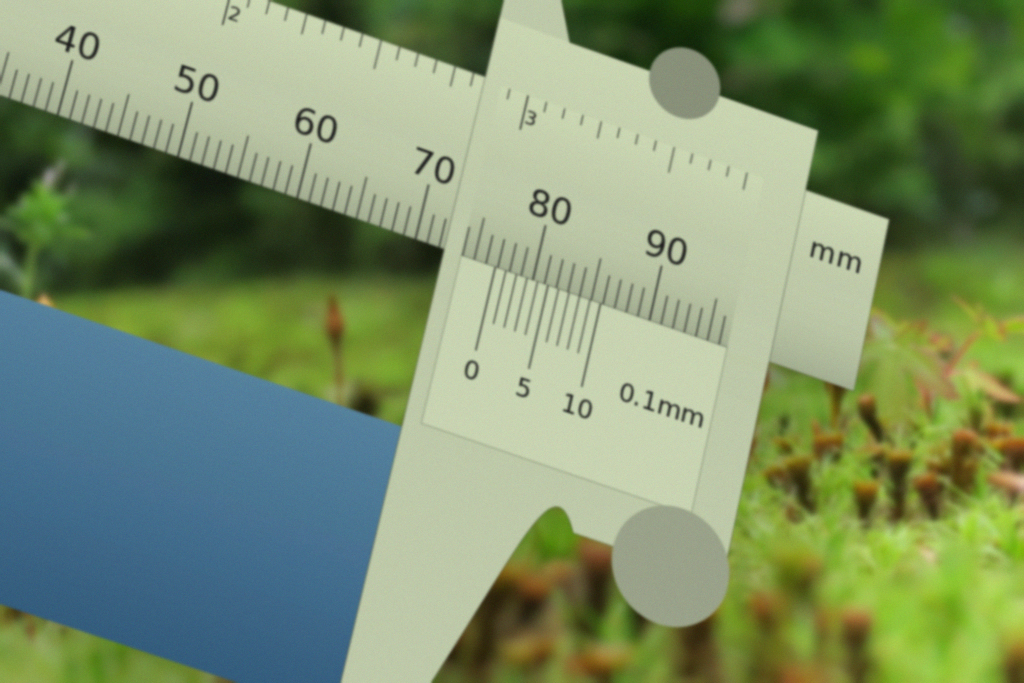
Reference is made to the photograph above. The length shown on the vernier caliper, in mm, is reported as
76.8 mm
